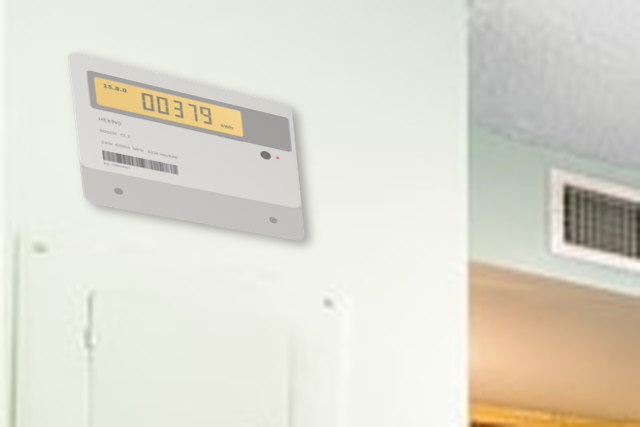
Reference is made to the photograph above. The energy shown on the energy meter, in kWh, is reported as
379 kWh
